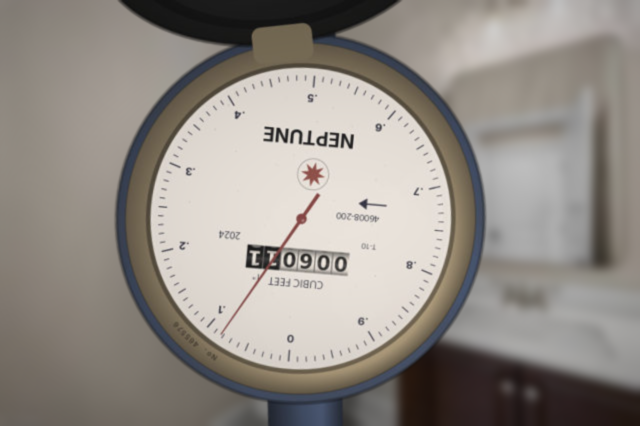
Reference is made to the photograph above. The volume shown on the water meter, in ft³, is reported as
6011.08 ft³
